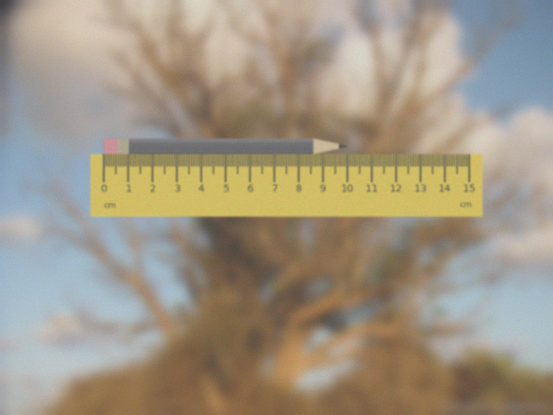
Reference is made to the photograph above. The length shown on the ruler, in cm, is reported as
10 cm
